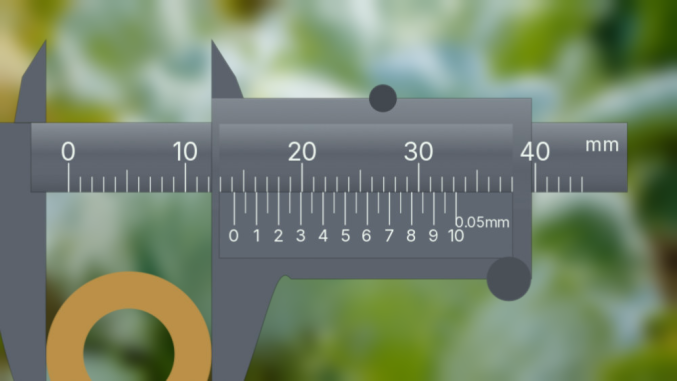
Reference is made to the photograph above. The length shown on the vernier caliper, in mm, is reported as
14.2 mm
